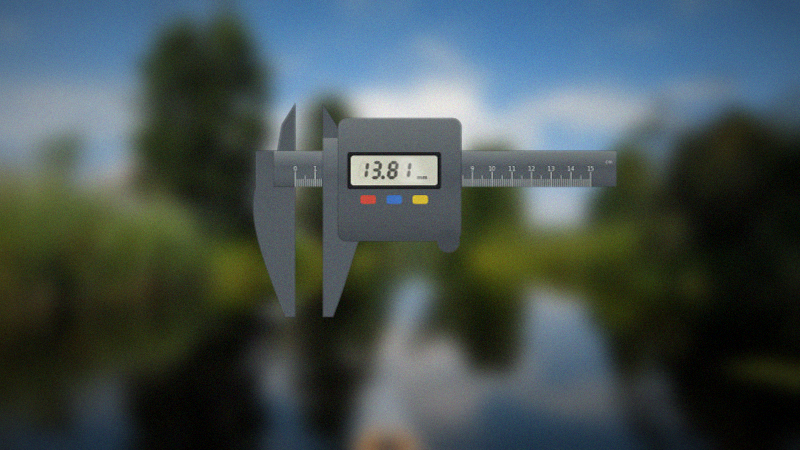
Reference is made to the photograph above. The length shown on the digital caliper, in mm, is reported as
13.81 mm
